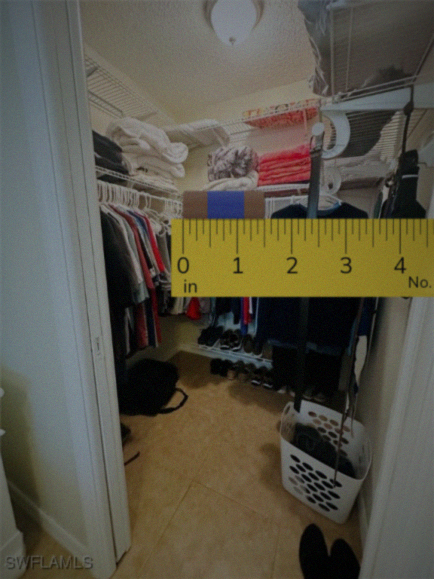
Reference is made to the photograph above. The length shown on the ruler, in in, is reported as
1.5 in
